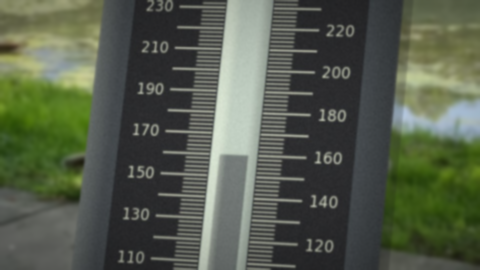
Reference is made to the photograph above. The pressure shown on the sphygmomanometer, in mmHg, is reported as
160 mmHg
